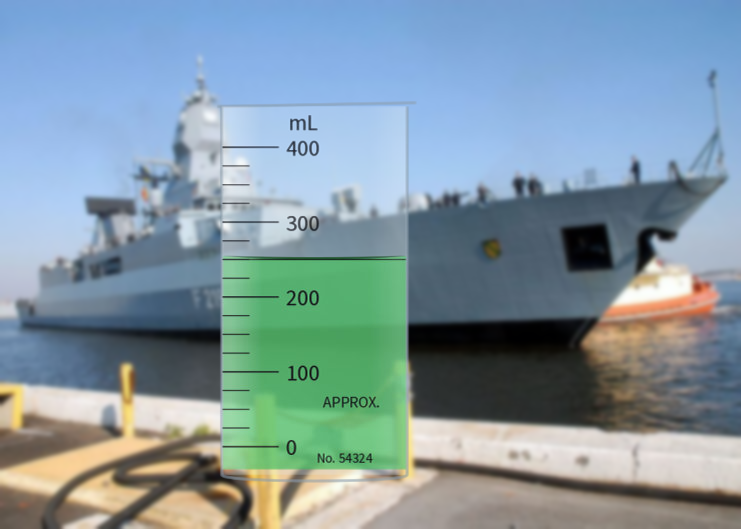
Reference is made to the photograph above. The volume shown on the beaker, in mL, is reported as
250 mL
